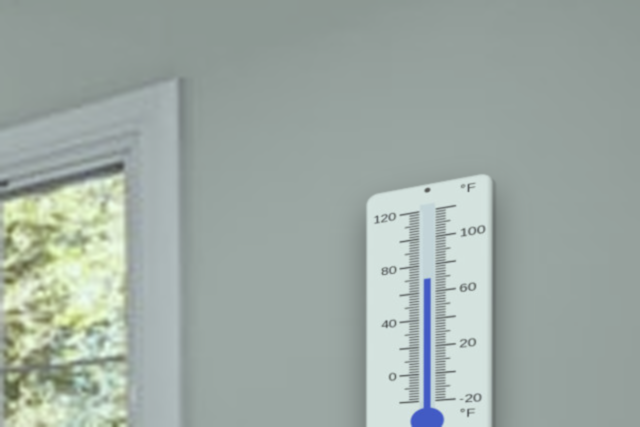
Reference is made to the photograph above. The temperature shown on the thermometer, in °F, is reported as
70 °F
